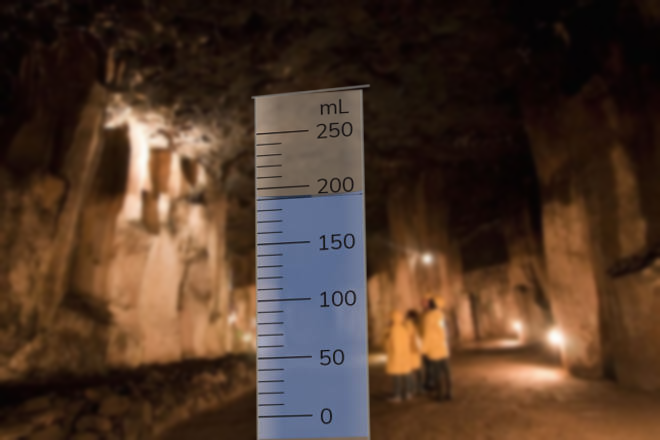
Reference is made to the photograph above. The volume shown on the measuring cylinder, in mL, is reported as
190 mL
